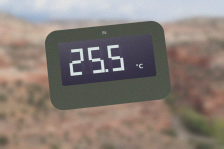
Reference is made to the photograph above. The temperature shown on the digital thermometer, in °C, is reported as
25.5 °C
